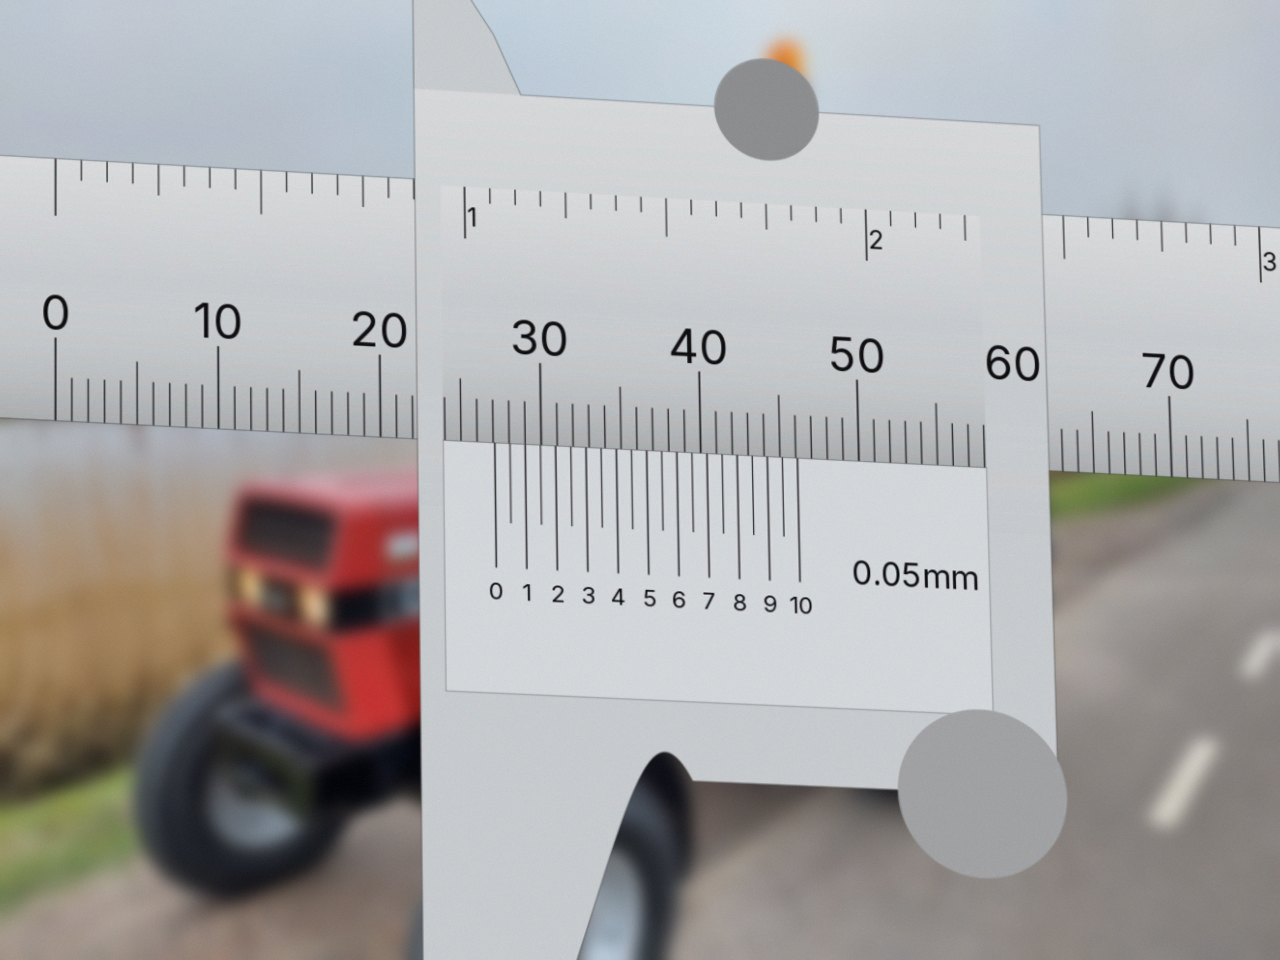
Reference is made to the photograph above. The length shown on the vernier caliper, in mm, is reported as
27.1 mm
